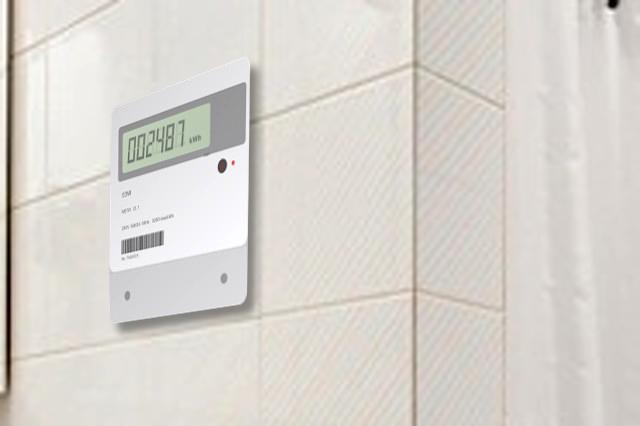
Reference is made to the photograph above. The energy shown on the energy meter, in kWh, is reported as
2487 kWh
